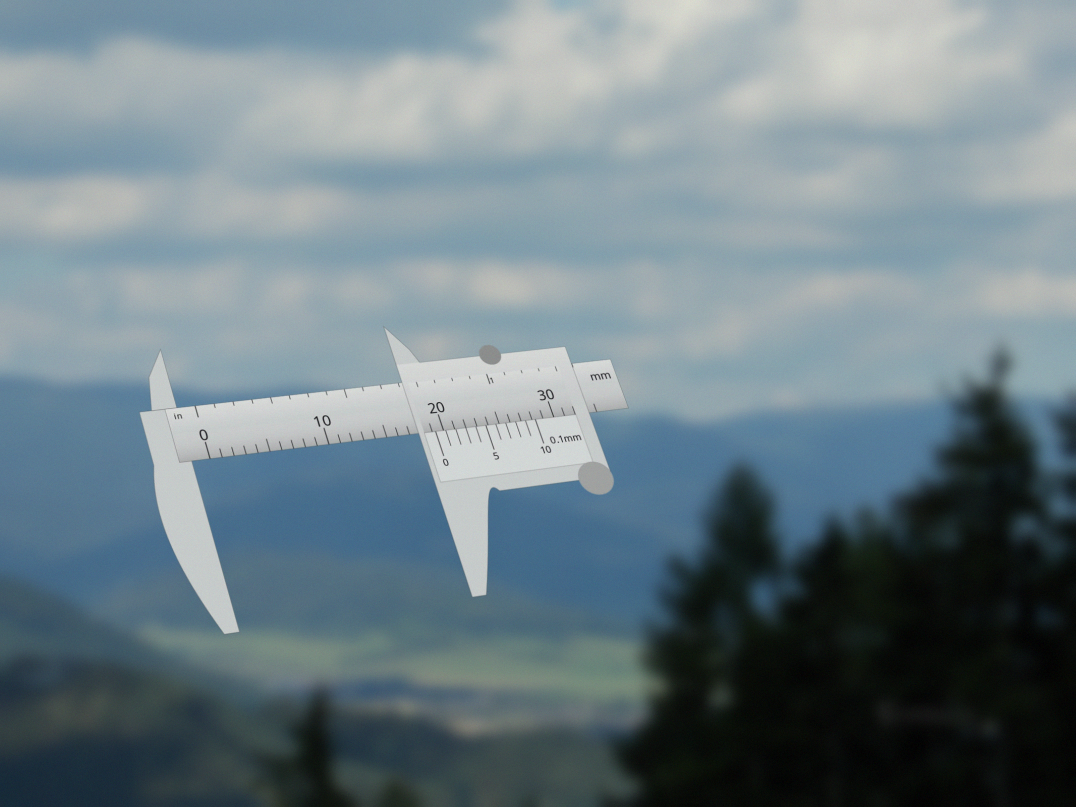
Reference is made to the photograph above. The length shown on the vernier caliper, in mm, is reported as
19.3 mm
